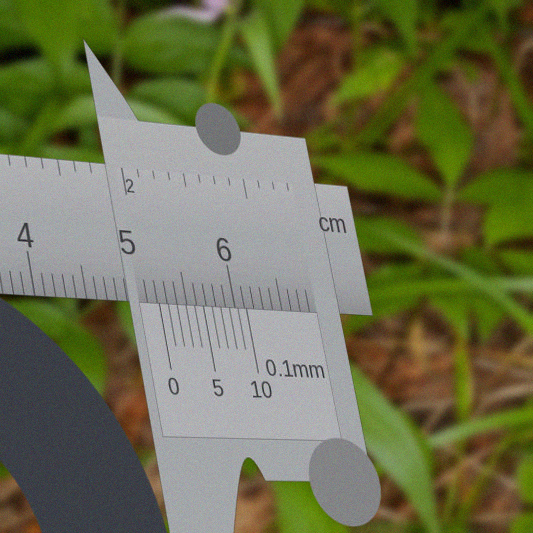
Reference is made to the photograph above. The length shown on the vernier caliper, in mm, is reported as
52.2 mm
